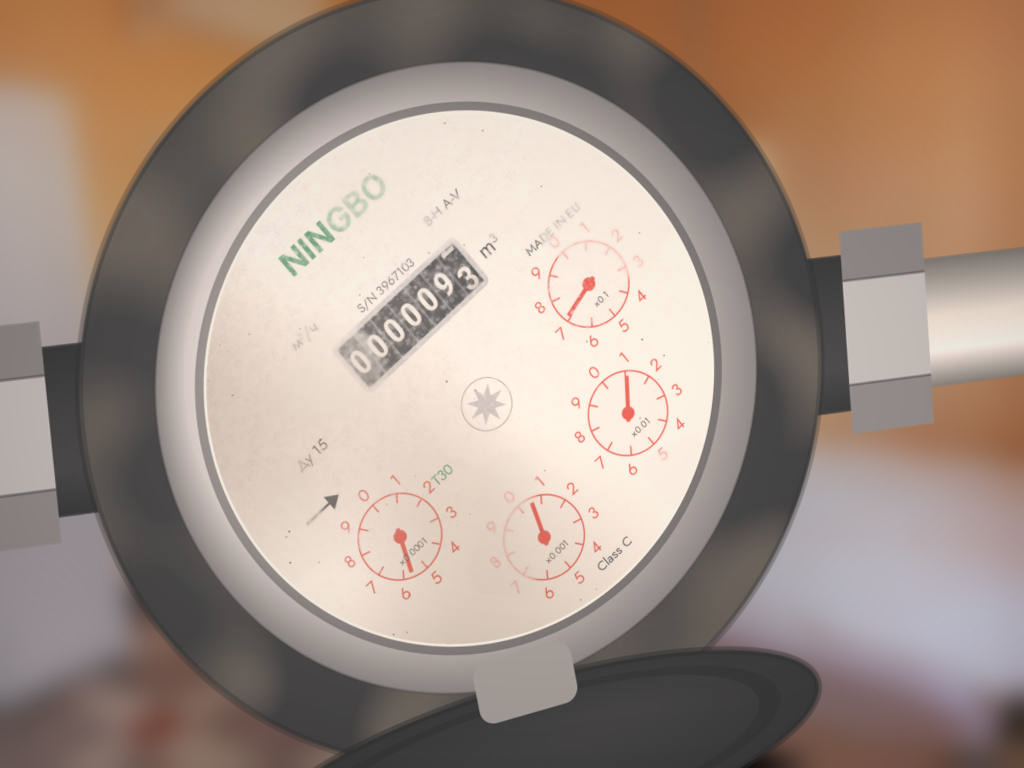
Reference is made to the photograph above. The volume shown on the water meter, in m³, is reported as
92.7105 m³
